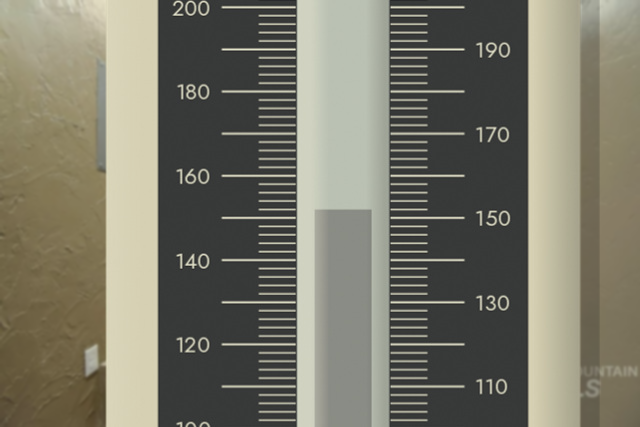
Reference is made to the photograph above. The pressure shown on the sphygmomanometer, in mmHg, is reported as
152 mmHg
